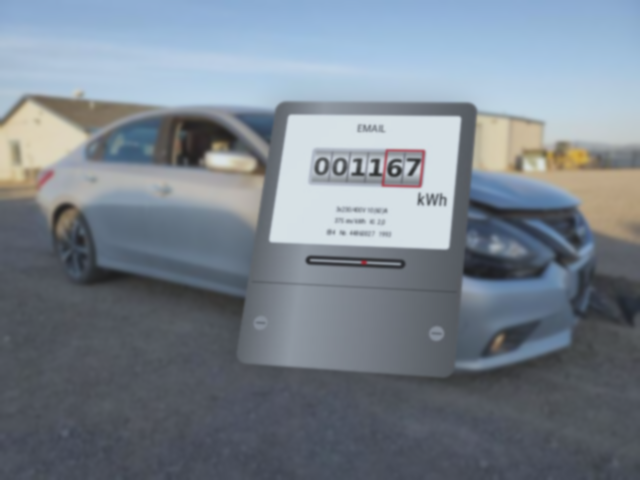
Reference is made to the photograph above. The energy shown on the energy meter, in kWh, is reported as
11.67 kWh
